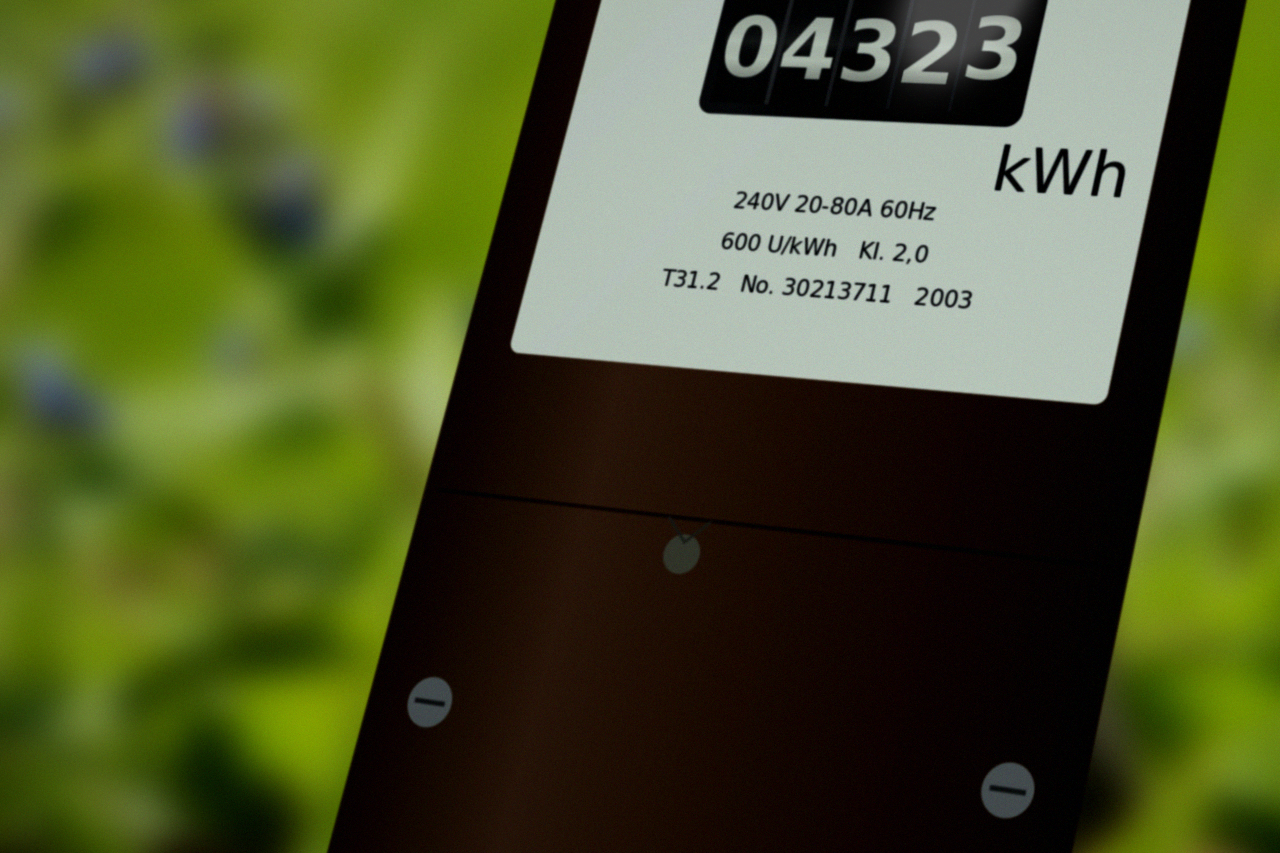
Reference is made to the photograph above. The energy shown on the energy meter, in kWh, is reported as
4323 kWh
